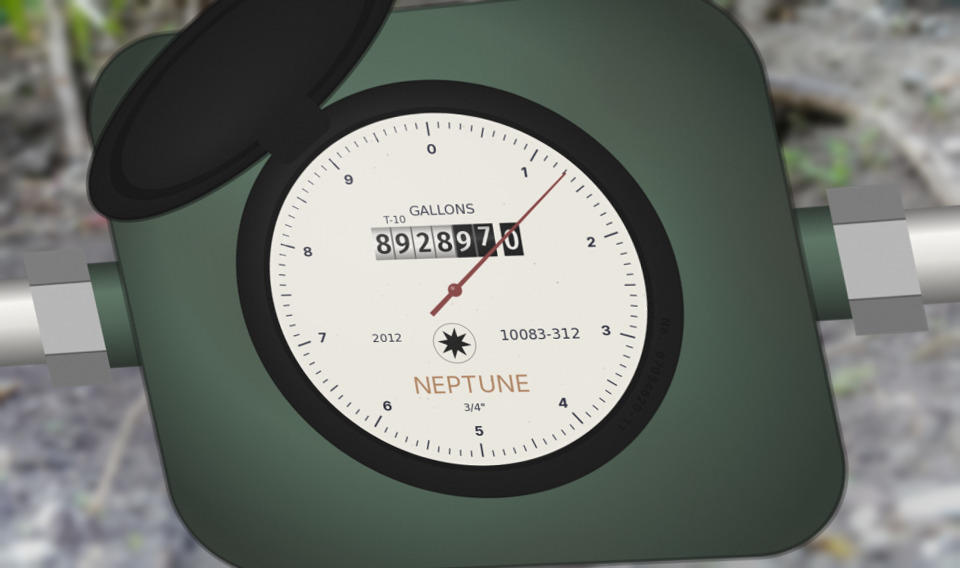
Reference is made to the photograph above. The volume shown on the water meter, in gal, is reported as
8928971.3 gal
